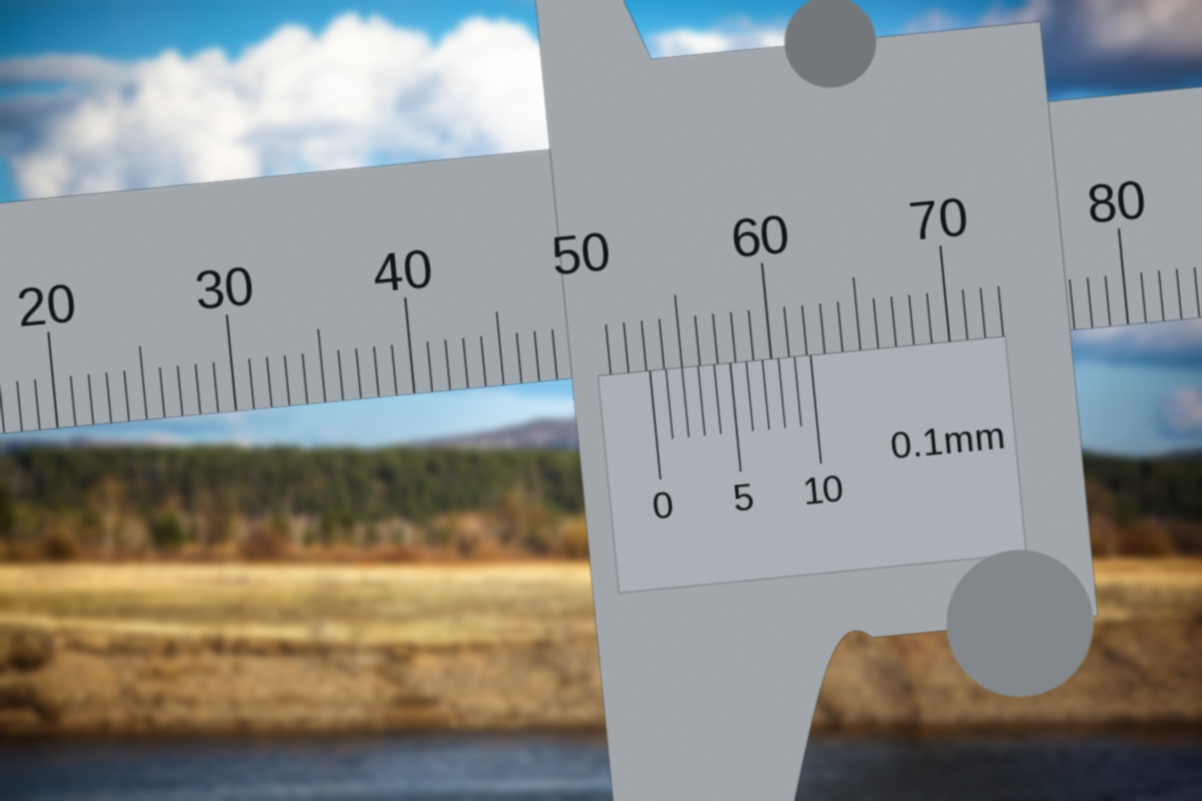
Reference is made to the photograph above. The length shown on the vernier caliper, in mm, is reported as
53.2 mm
